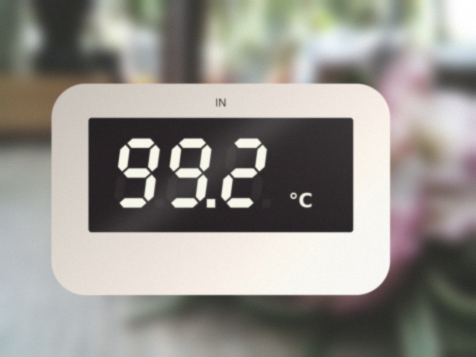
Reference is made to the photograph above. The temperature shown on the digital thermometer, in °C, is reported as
99.2 °C
